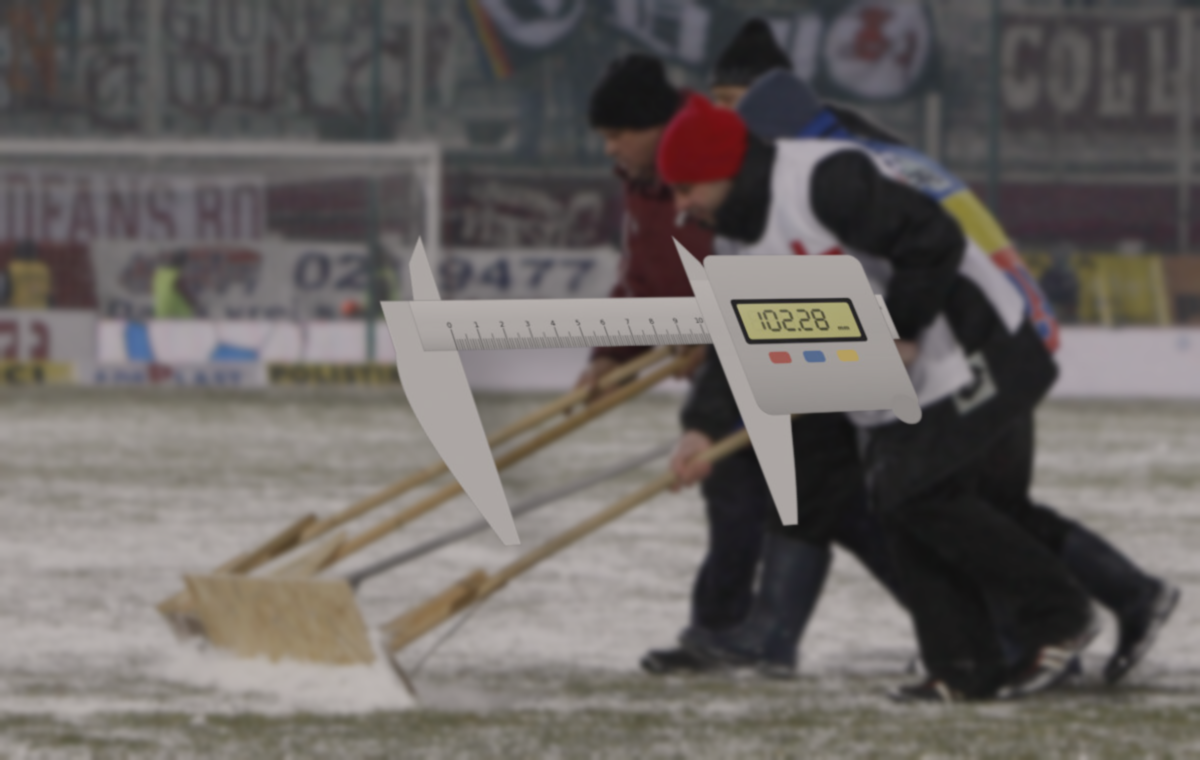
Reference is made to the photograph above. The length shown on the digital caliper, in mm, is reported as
102.28 mm
